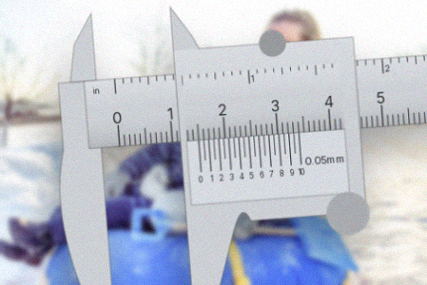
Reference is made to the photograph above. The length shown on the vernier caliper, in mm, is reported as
15.0 mm
